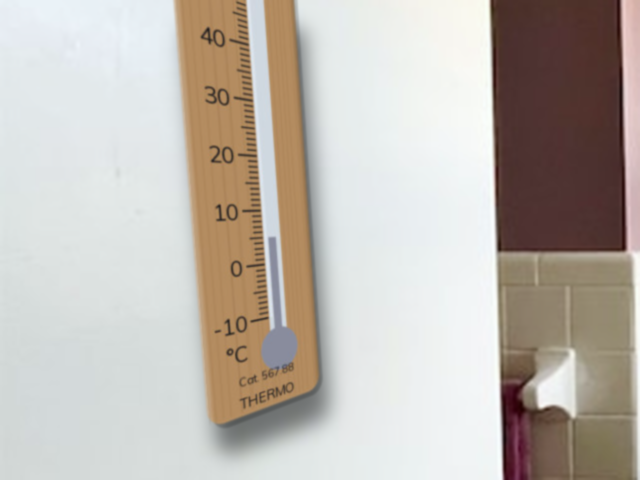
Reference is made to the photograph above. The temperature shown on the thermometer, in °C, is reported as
5 °C
